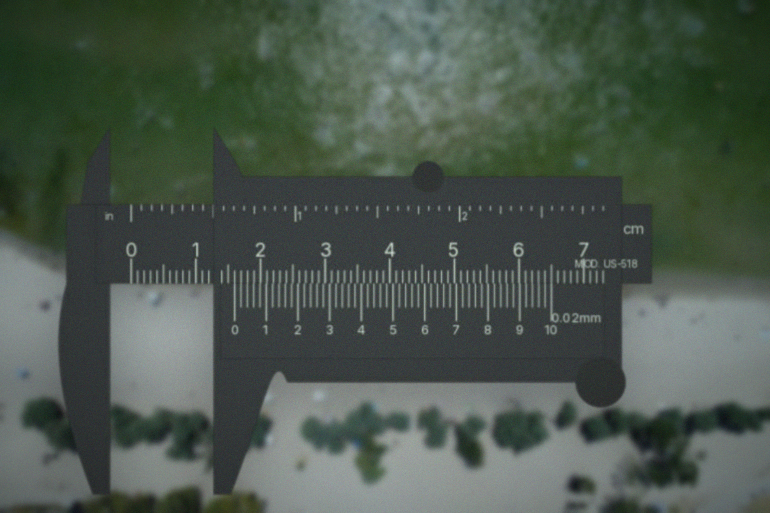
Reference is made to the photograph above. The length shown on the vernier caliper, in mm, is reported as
16.0 mm
